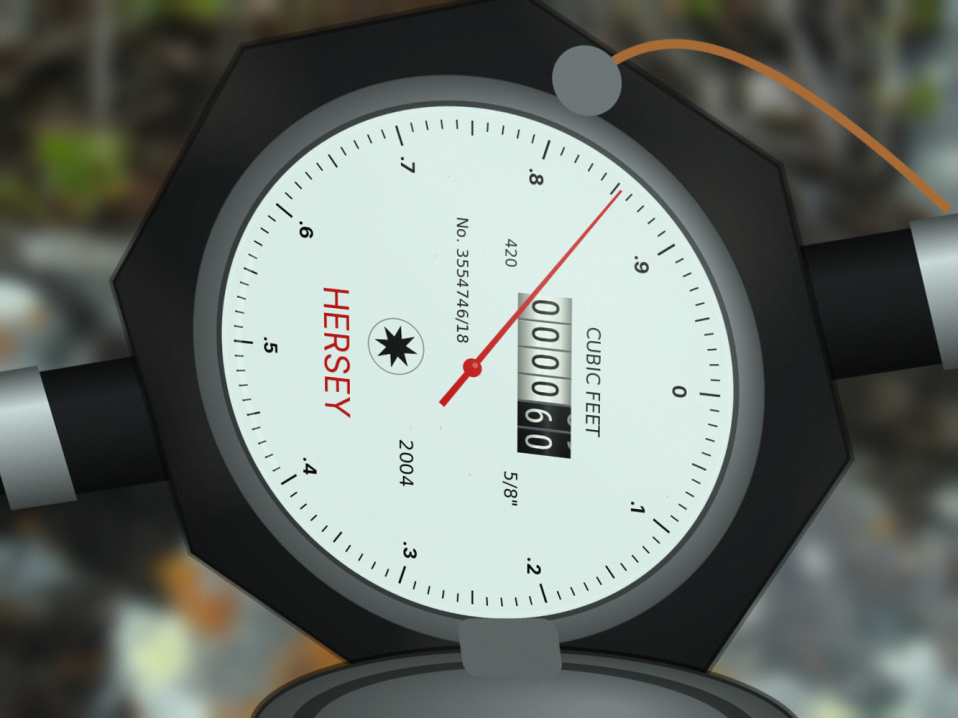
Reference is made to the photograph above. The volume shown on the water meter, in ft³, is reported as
59.85 ft³
